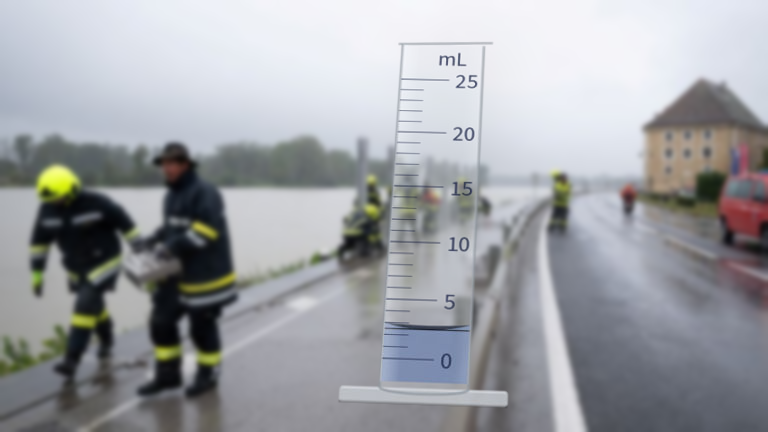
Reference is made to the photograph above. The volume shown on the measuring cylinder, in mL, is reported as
2.5 mL
